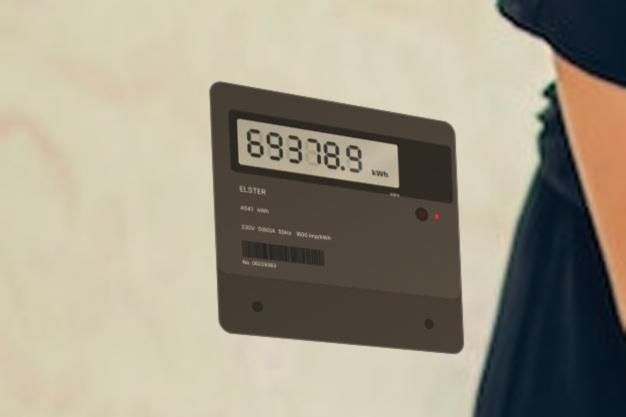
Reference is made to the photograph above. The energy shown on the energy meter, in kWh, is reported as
69378.9 kWh
